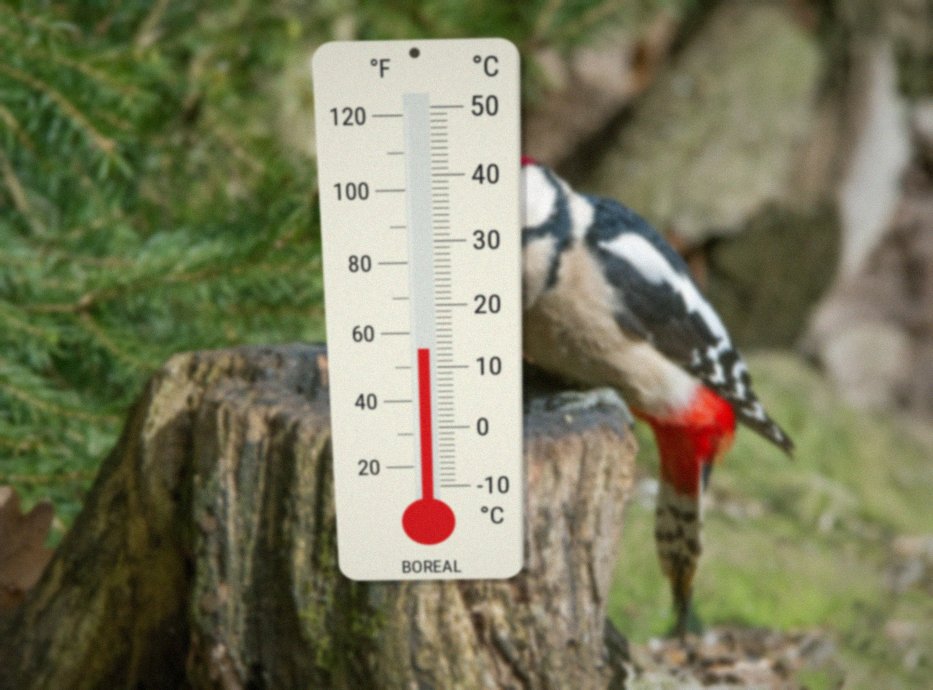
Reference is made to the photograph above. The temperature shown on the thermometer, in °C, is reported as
13 °C
